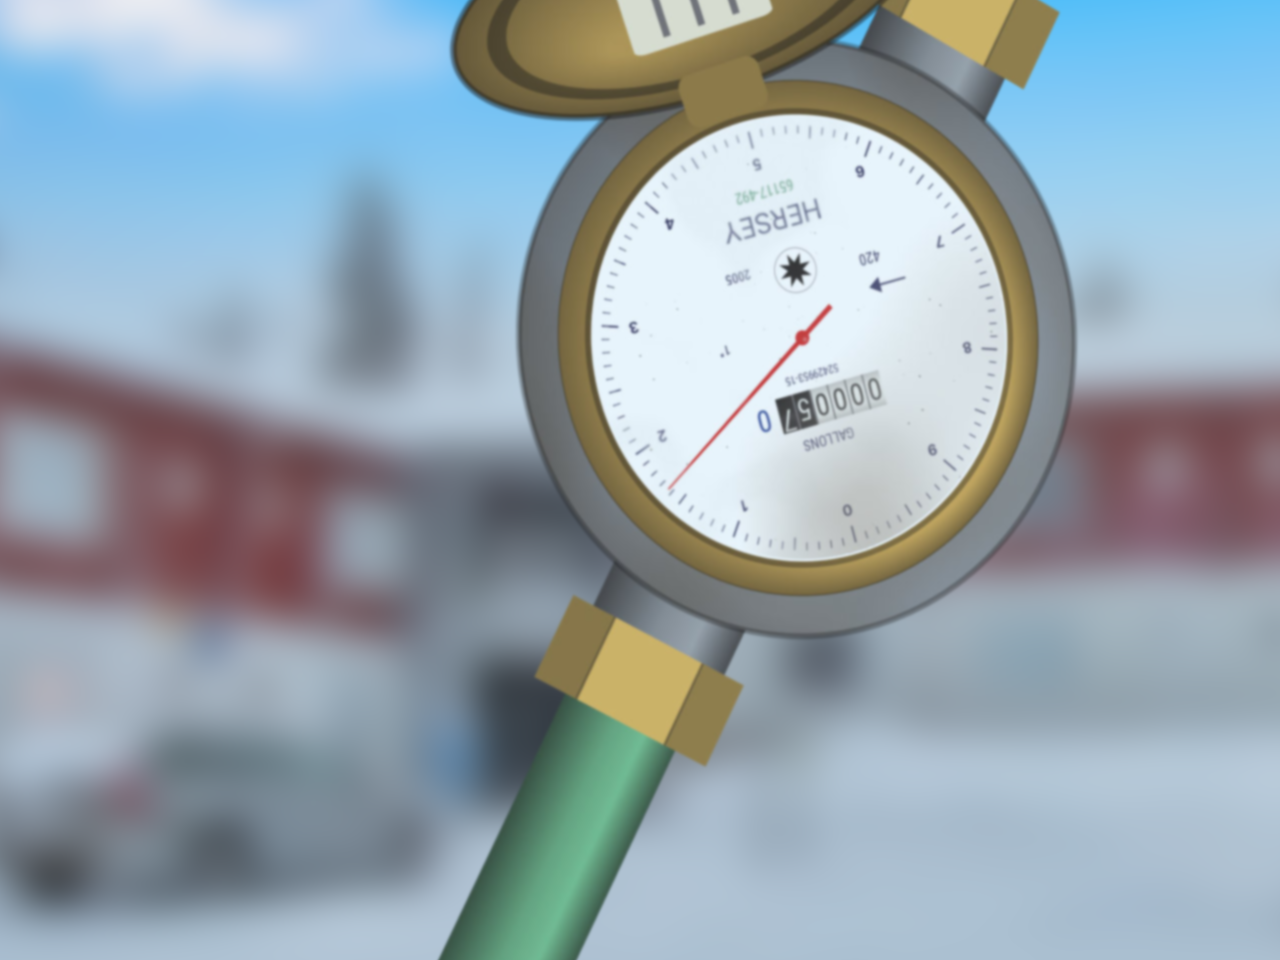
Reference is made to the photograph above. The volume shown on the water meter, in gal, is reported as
571.6 gal
